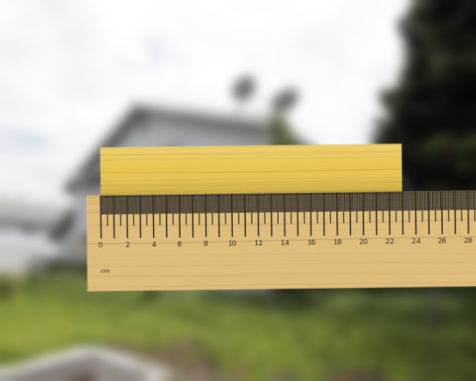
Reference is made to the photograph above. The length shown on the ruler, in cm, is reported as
23 cm
